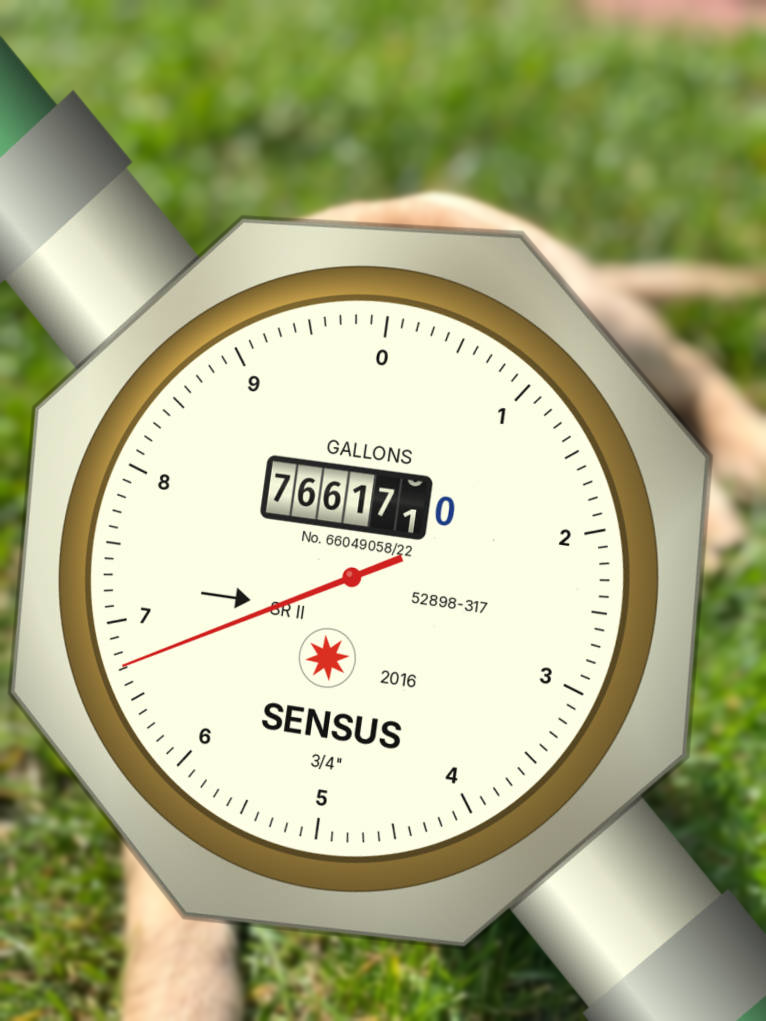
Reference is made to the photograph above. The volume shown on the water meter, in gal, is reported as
7661706.7 gal
